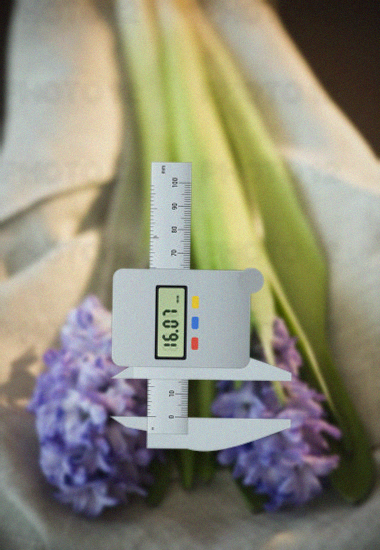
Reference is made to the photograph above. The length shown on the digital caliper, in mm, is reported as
16.07 mm
